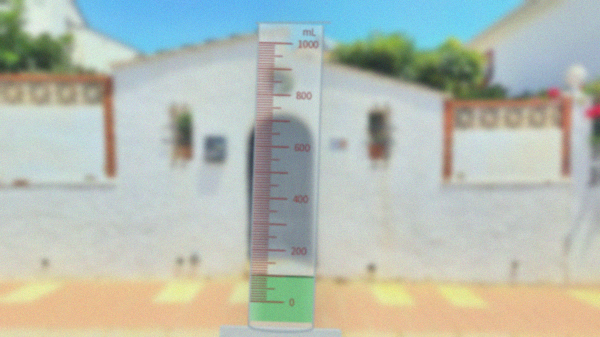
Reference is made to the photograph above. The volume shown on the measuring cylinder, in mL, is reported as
100 mL
